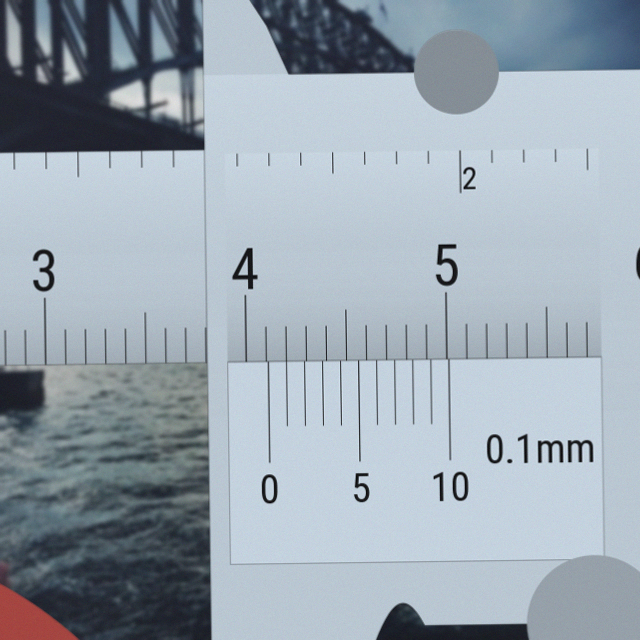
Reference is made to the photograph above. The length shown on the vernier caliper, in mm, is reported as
41.1 mm
